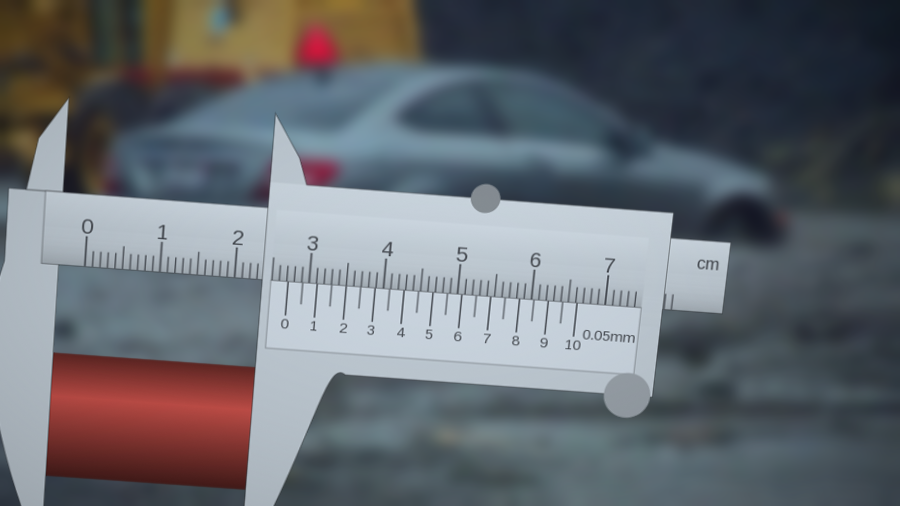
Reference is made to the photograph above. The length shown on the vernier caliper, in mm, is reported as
27.2 mm
